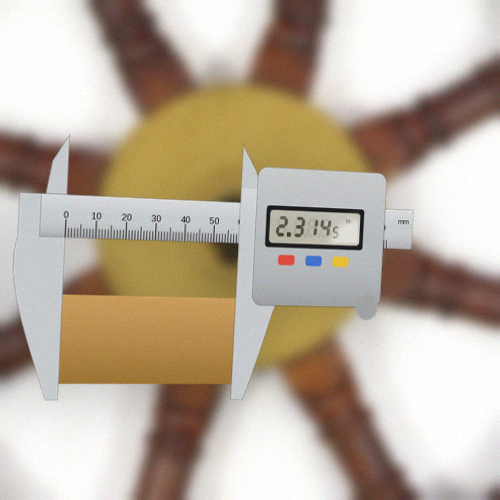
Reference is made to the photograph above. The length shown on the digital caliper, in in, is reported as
2.3145 in
